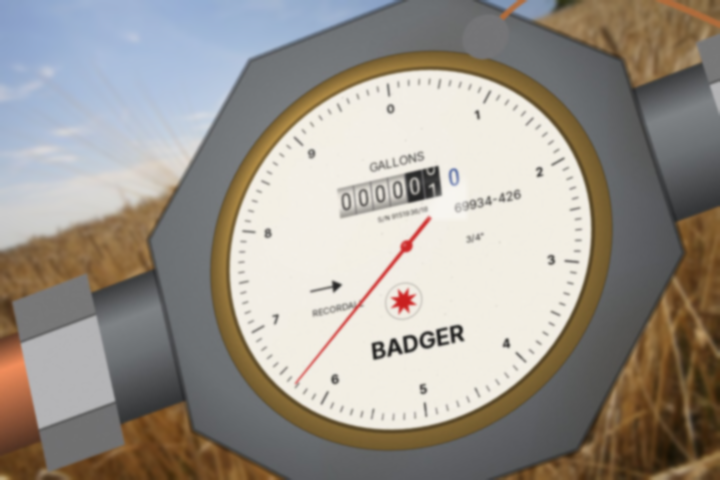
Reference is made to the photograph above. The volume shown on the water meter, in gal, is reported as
6.3 gal
